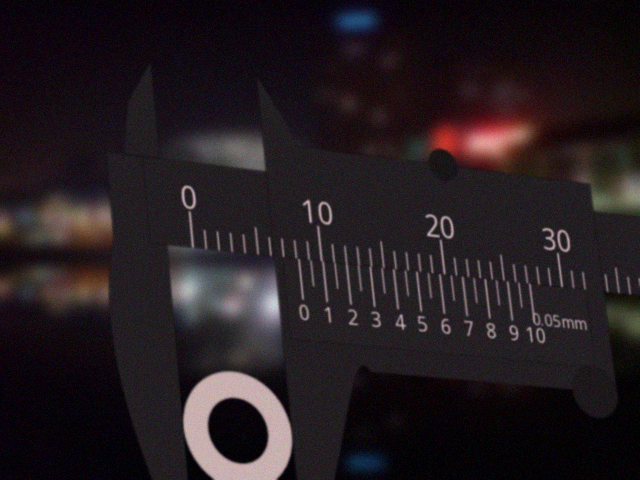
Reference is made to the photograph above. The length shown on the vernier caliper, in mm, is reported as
8.2 mm
